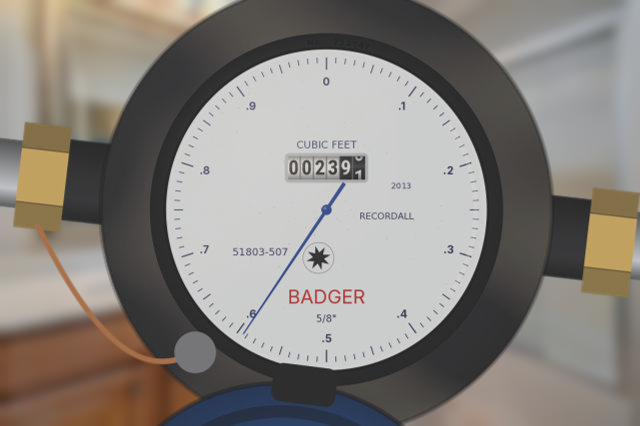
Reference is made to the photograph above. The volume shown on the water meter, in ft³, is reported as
2390.59 ft³
